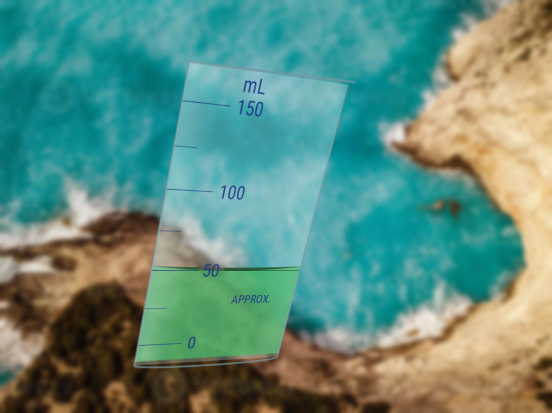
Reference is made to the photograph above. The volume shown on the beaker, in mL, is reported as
50 mL
